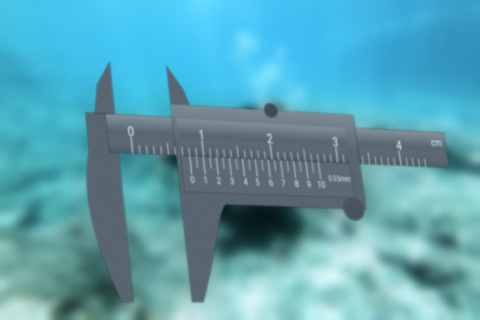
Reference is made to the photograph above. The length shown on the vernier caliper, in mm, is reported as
8.0 mm
